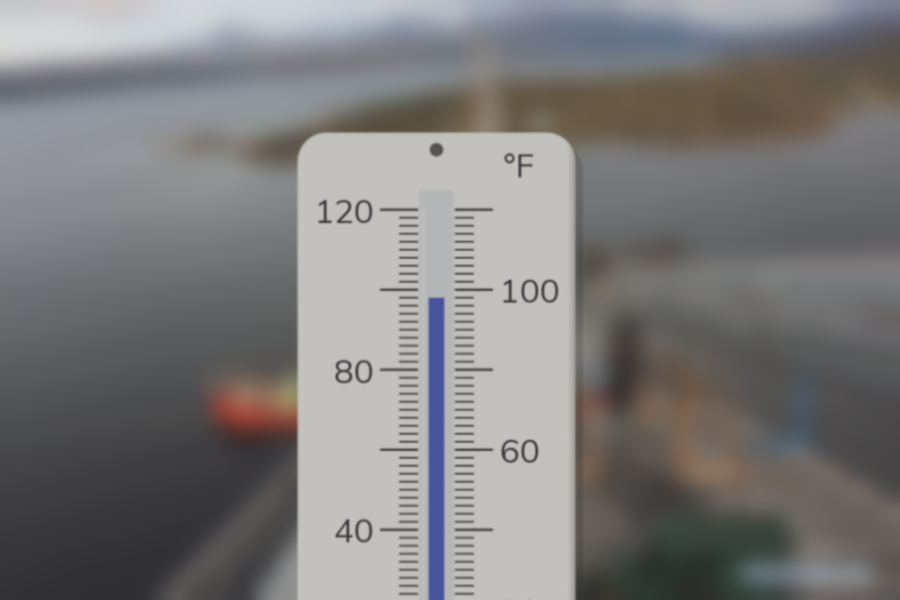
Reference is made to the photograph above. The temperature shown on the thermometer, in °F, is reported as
98 °F
